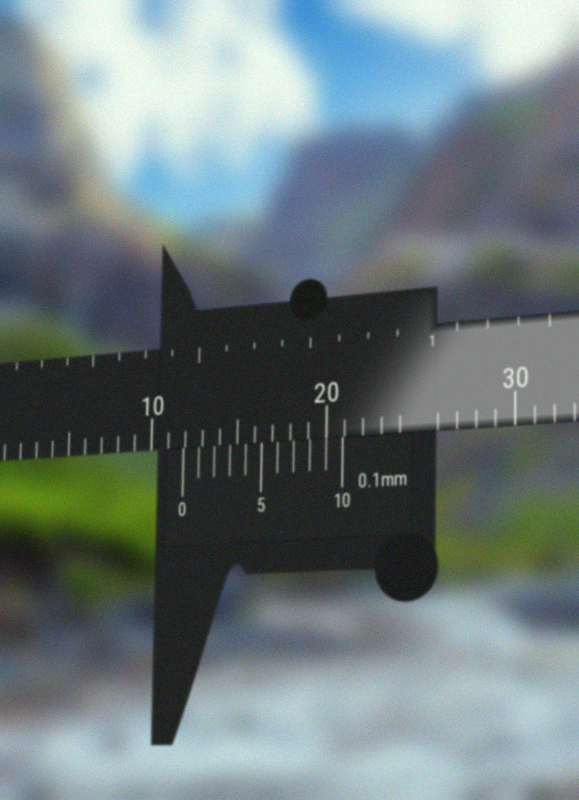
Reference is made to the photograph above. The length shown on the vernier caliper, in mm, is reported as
11.9 mm
